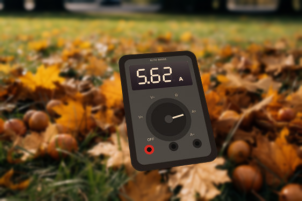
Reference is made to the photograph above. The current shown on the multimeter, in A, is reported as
5.62 A
